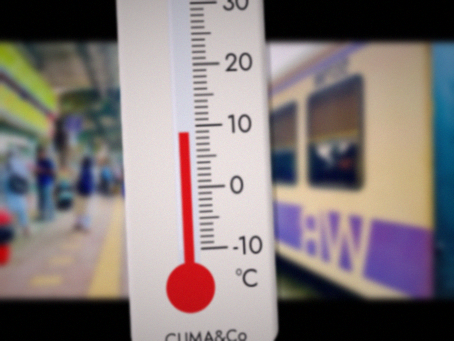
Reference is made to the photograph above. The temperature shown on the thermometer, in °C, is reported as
9 °C
